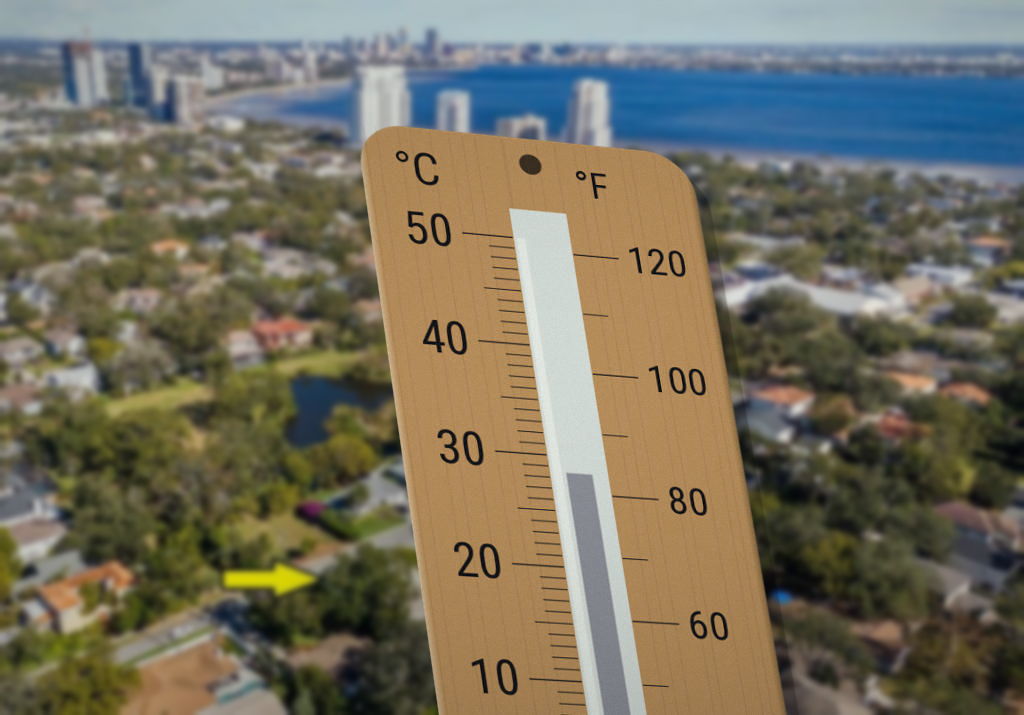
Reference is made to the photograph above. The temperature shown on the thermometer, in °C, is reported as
28.5 °C
